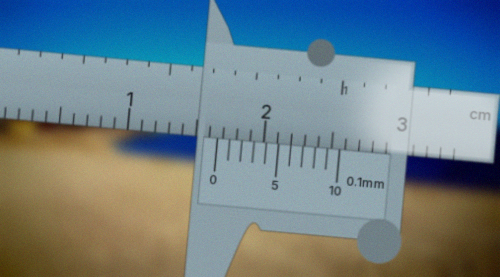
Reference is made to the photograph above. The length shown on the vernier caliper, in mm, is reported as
16.6 mm
